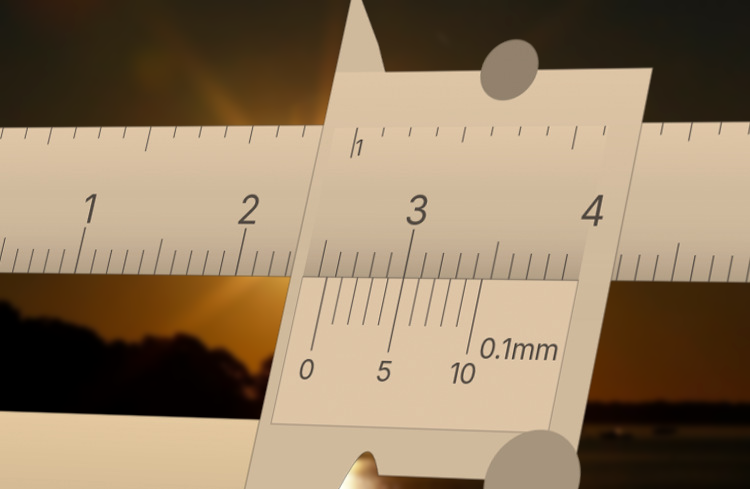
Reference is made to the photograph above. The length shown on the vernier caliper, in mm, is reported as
25.5 mm
